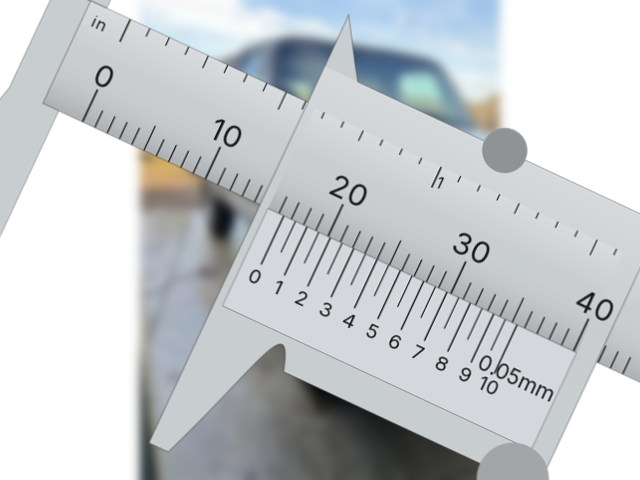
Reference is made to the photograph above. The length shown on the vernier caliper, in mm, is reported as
16.4 mm
